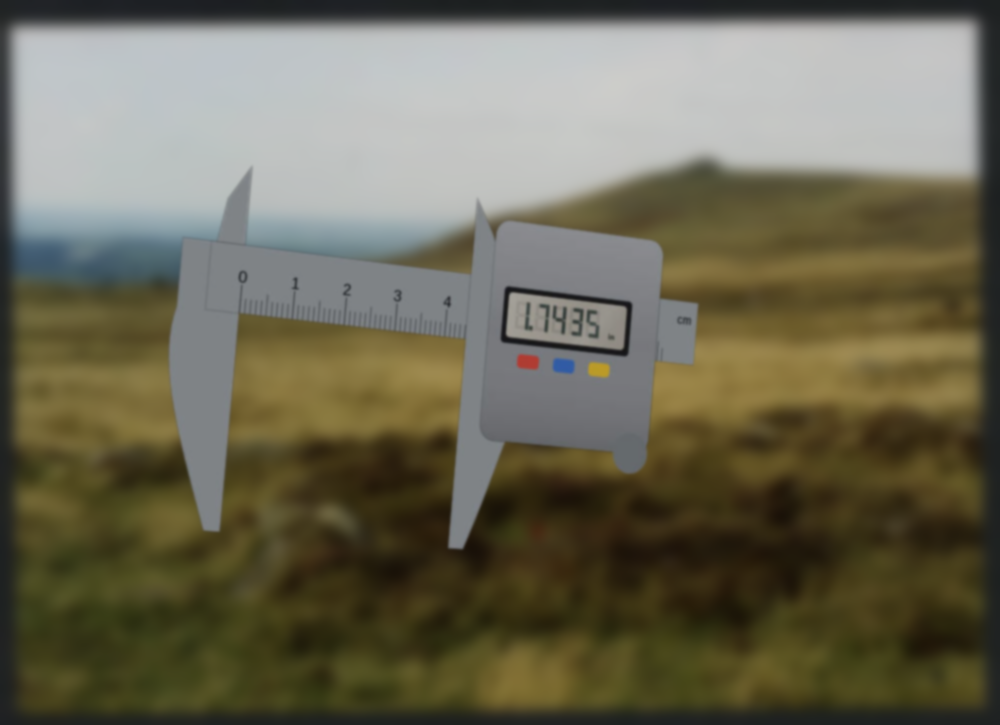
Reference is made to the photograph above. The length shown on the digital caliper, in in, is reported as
1.7435 in
